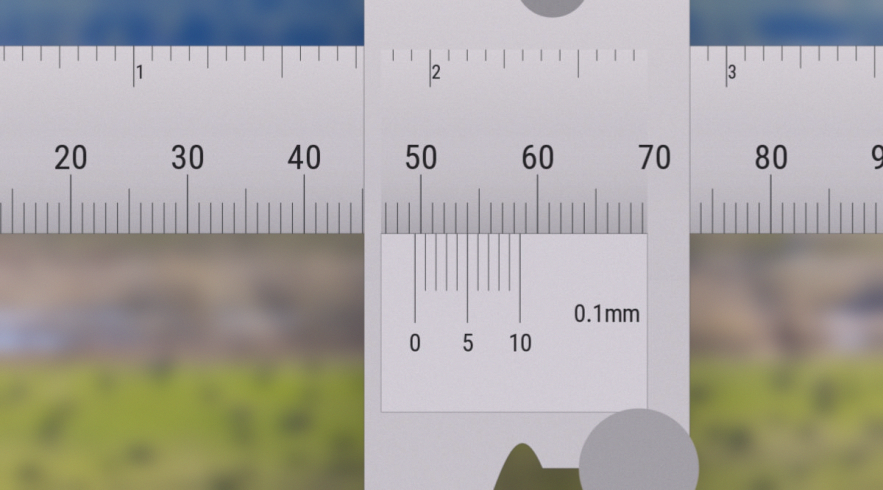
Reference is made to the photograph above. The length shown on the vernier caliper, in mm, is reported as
49.5 mm
